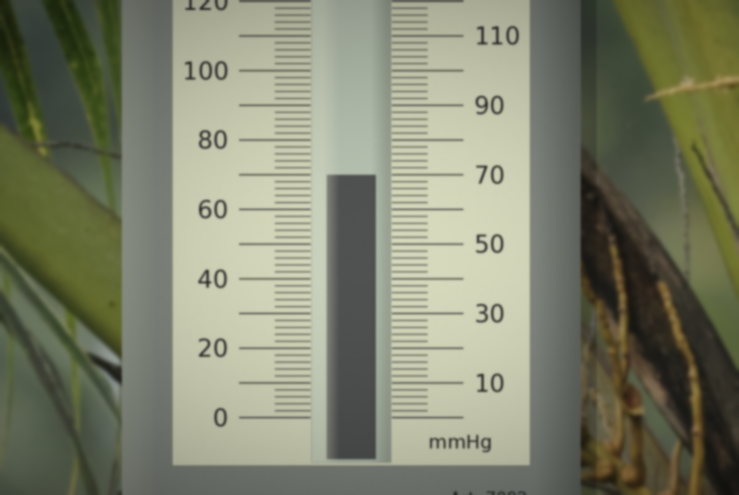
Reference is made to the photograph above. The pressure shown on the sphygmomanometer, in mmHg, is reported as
70 mmHg
